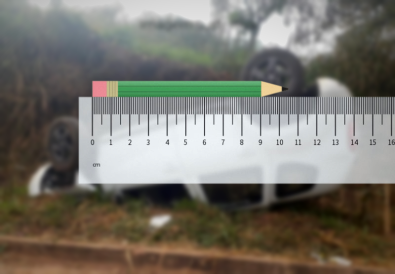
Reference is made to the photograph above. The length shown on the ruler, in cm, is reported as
10.5 cm
